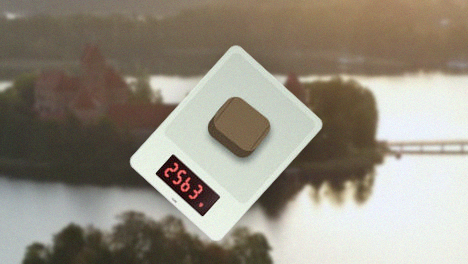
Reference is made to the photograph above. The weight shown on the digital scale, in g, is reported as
2563 g
